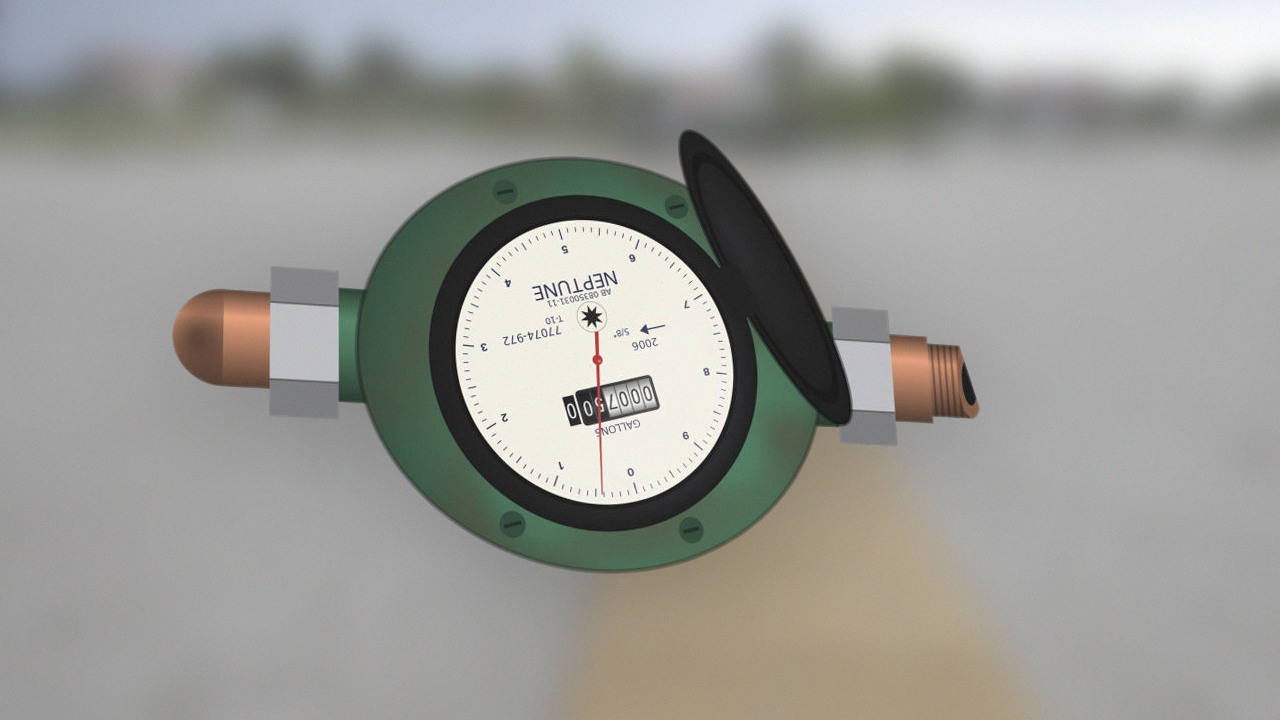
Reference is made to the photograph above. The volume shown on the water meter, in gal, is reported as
7500.4 gal
